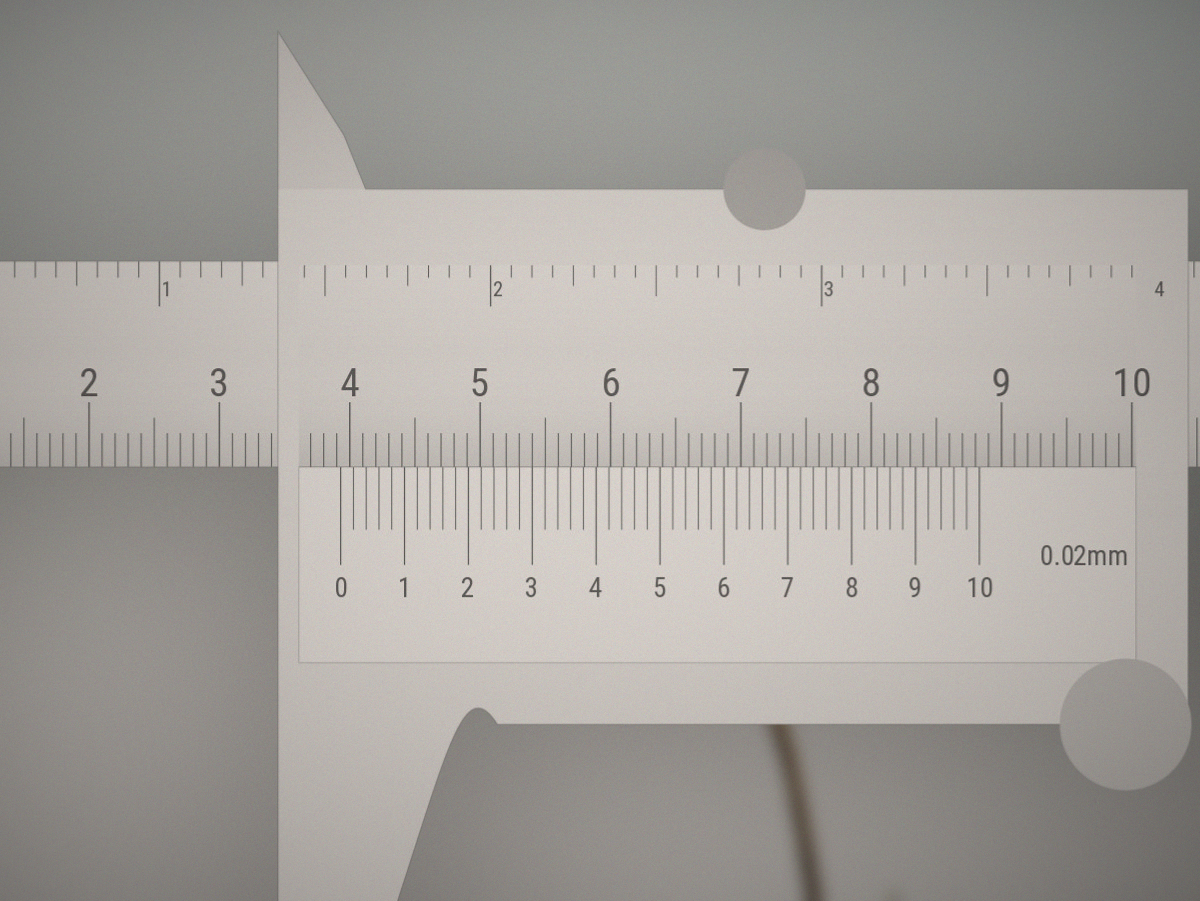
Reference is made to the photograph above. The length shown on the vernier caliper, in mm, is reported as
39.3 mm
